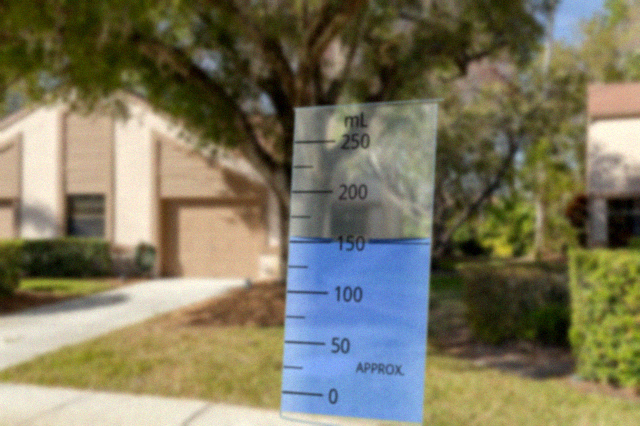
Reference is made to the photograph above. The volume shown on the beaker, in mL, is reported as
150 mL
